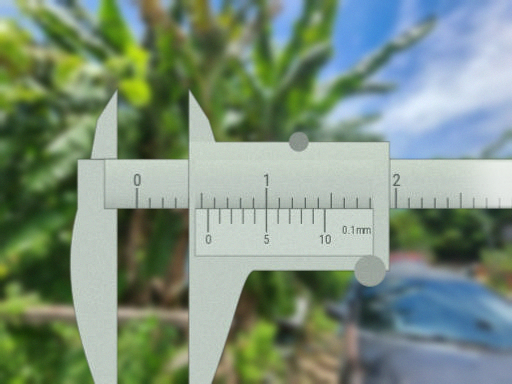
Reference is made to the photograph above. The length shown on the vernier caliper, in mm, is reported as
5.5 mm
